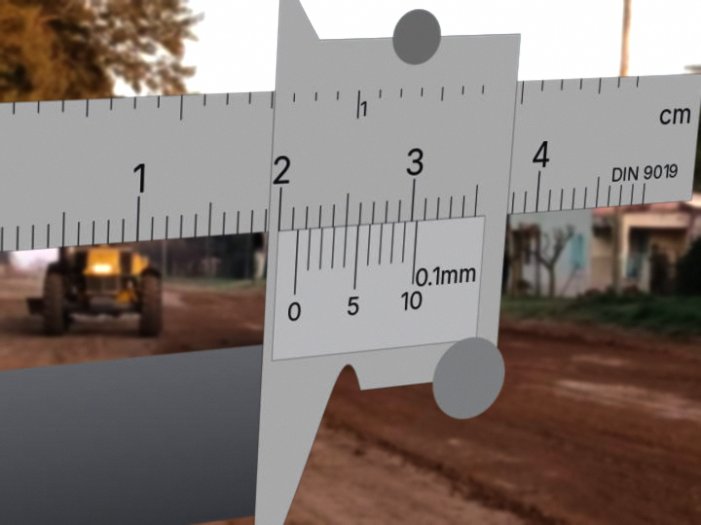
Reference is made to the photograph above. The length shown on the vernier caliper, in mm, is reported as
21.4 mm
